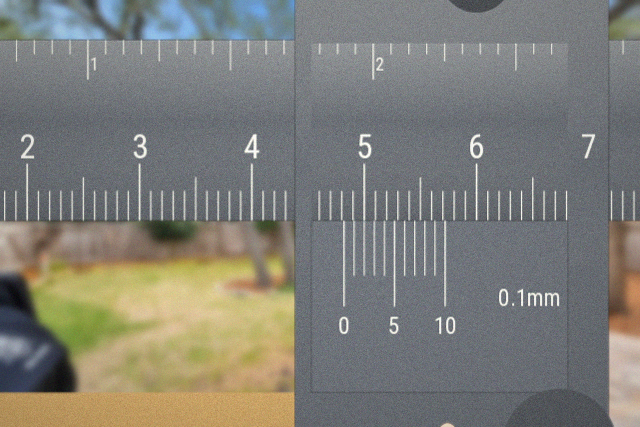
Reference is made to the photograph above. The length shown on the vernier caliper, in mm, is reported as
48.2 mm
